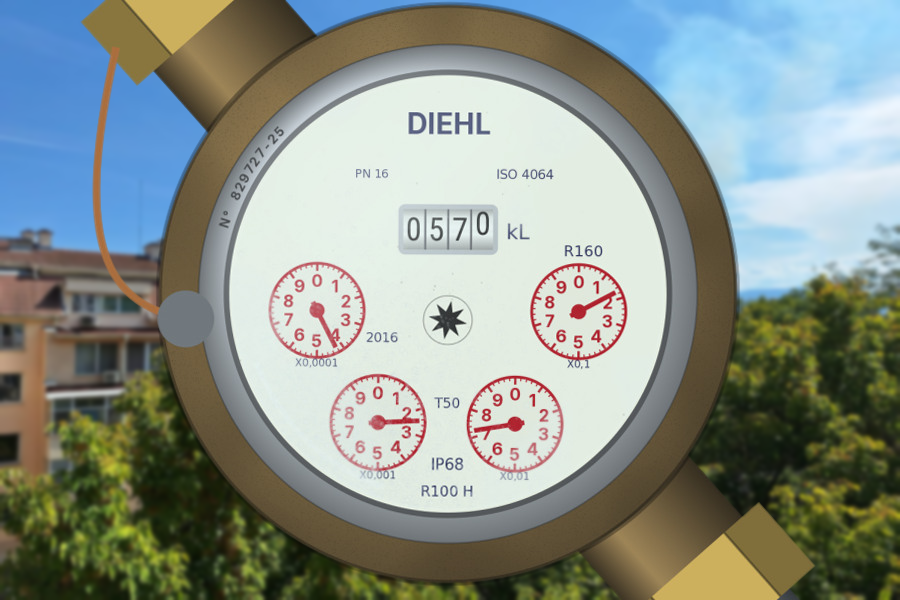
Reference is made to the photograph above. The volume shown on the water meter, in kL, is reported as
570.1724 kL
